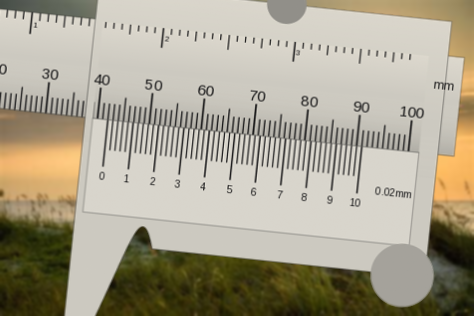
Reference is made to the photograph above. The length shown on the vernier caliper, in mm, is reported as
42.0 mm
